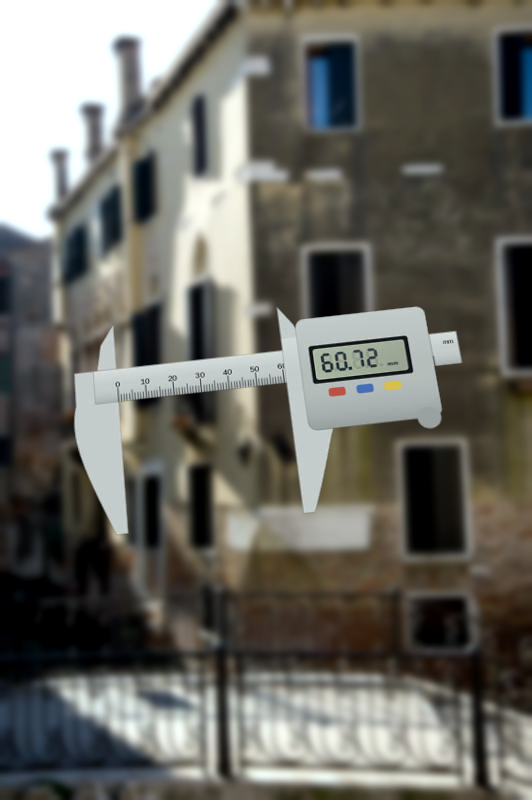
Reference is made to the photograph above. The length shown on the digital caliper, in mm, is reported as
60.72 mm
